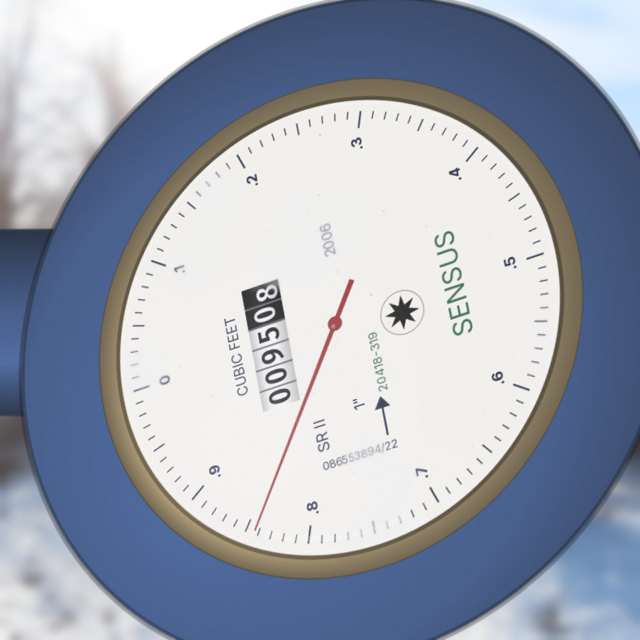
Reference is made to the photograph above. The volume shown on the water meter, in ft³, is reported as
9507.84 ft³
